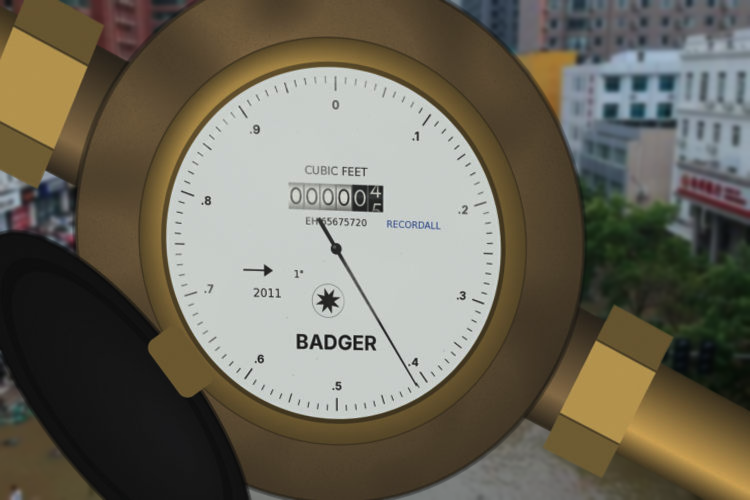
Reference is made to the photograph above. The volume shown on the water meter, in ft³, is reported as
4.41 ft³
